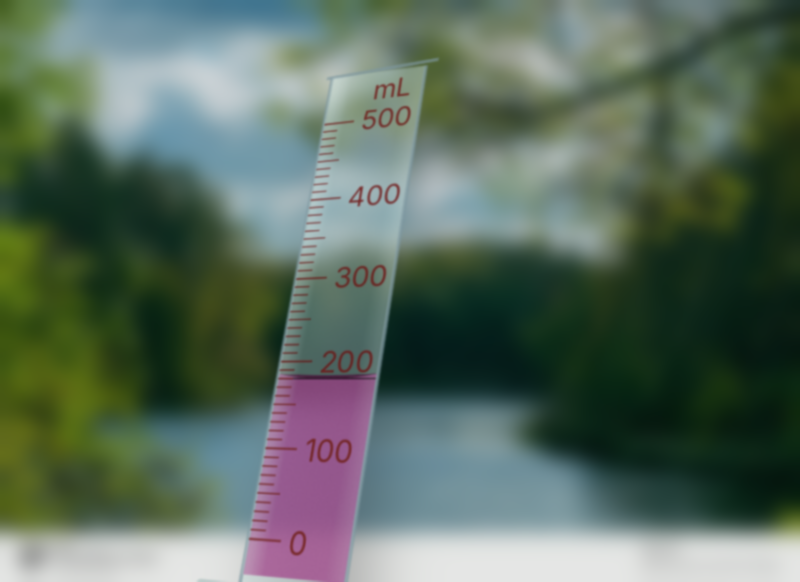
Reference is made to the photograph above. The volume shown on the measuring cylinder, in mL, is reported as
180 mL
